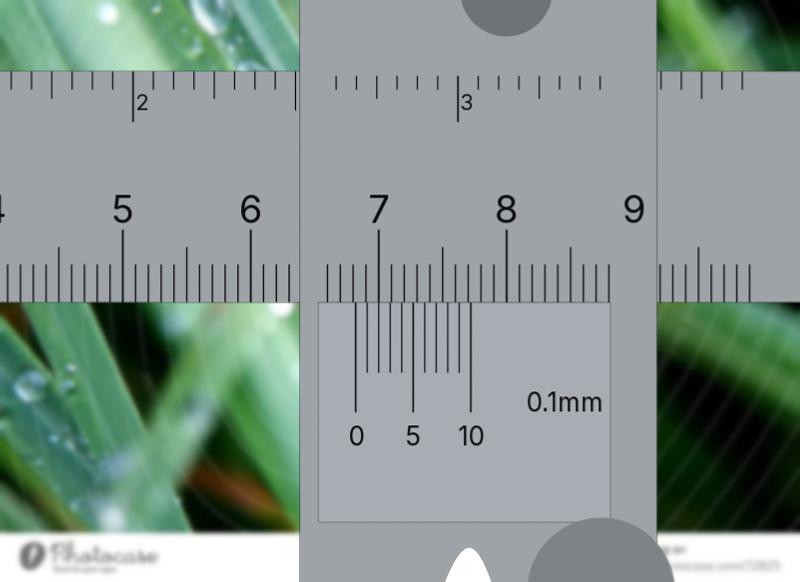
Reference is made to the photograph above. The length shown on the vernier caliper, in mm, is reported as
68.2 mm
